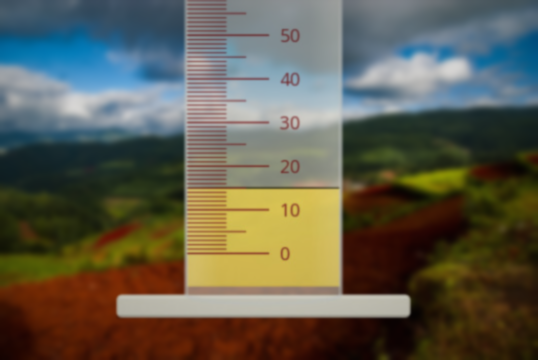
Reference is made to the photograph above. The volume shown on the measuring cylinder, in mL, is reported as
15 mL
